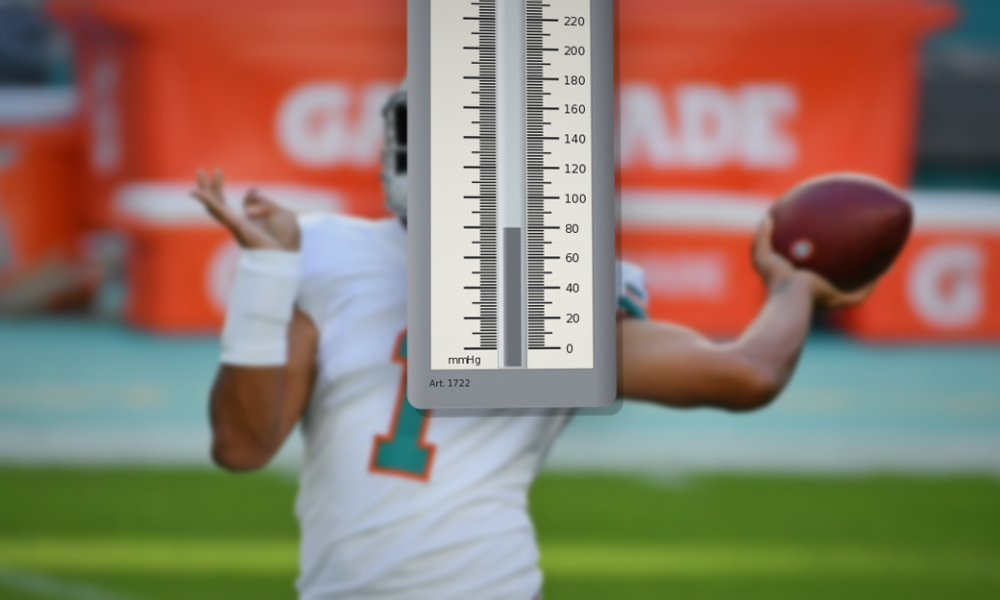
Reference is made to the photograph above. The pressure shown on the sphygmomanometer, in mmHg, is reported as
80 mmHg
